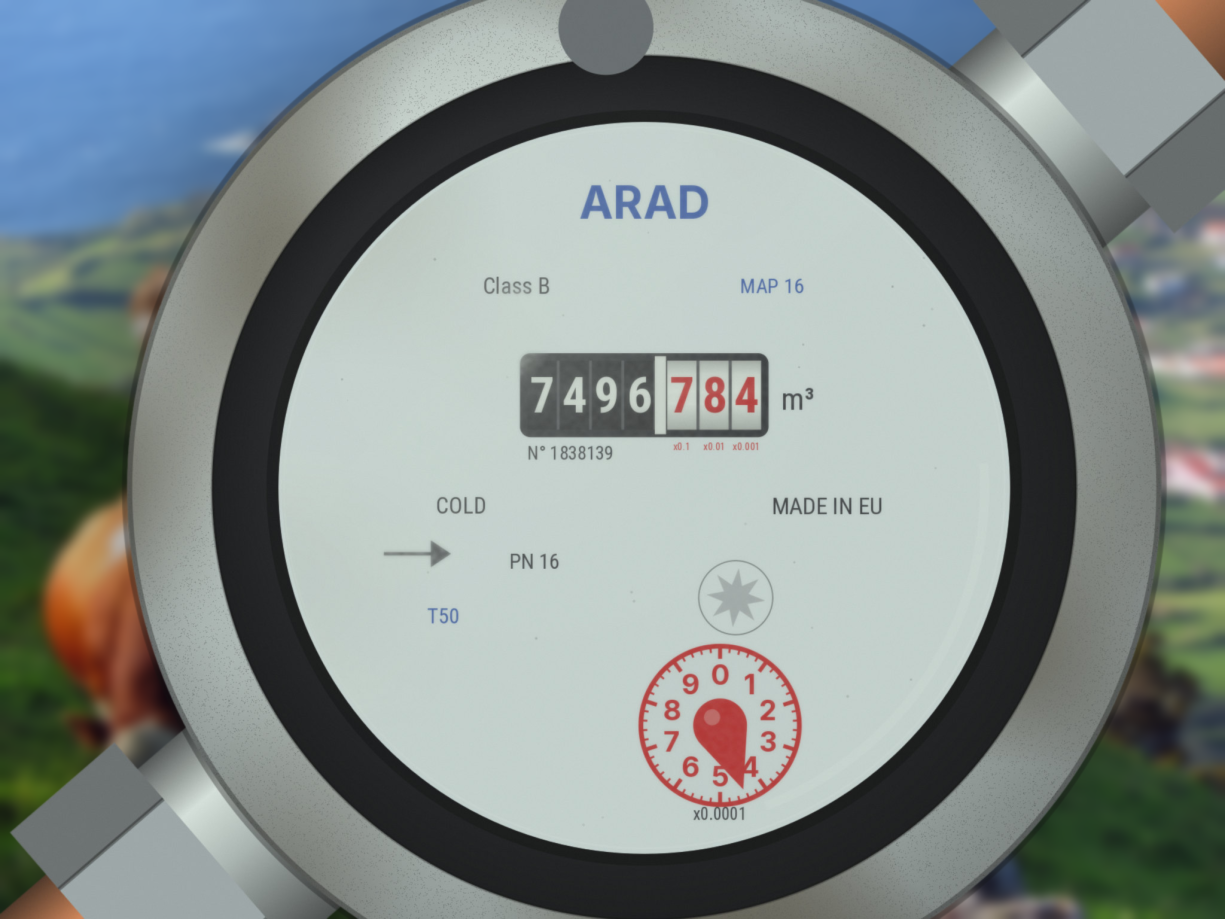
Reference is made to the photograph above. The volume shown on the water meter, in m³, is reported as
7496.7844 m³
